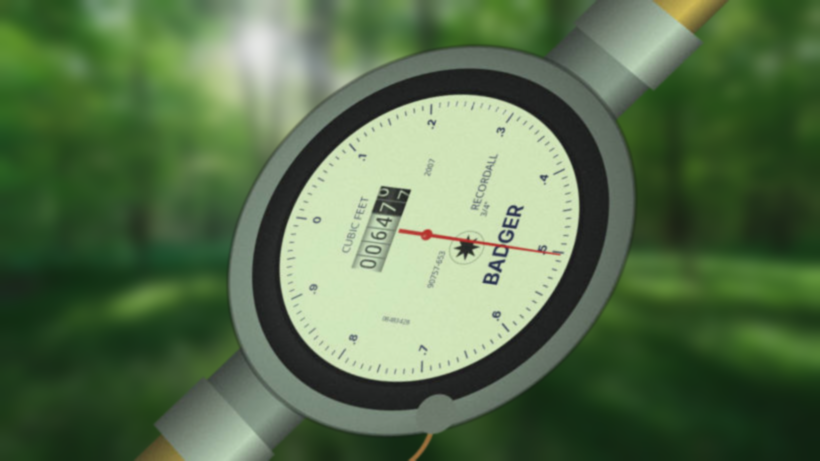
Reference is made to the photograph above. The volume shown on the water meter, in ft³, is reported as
6476.50 ft³
